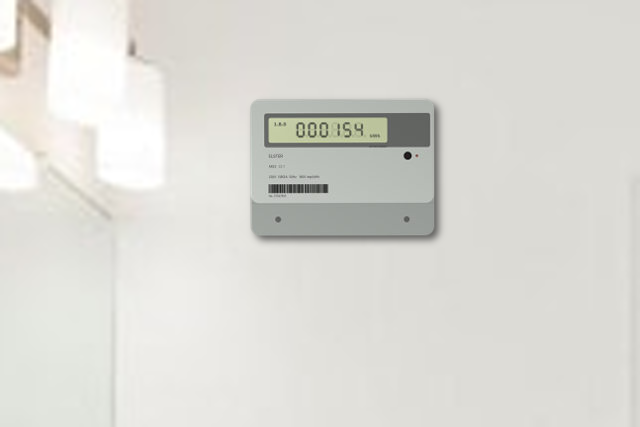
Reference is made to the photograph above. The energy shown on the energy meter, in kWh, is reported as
154 kWh
